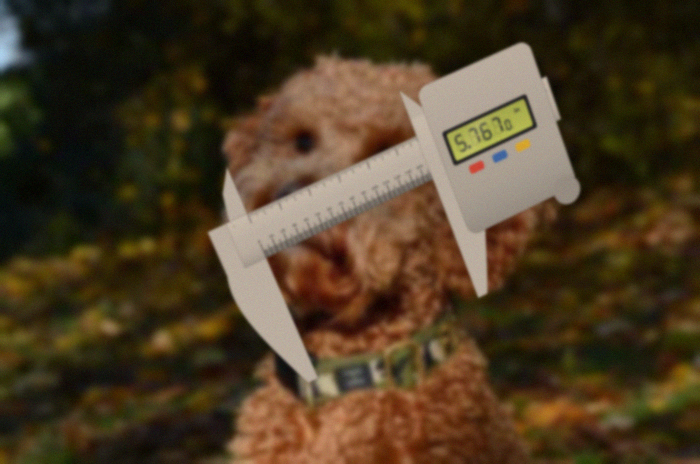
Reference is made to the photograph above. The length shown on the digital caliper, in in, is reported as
5.7670 in
